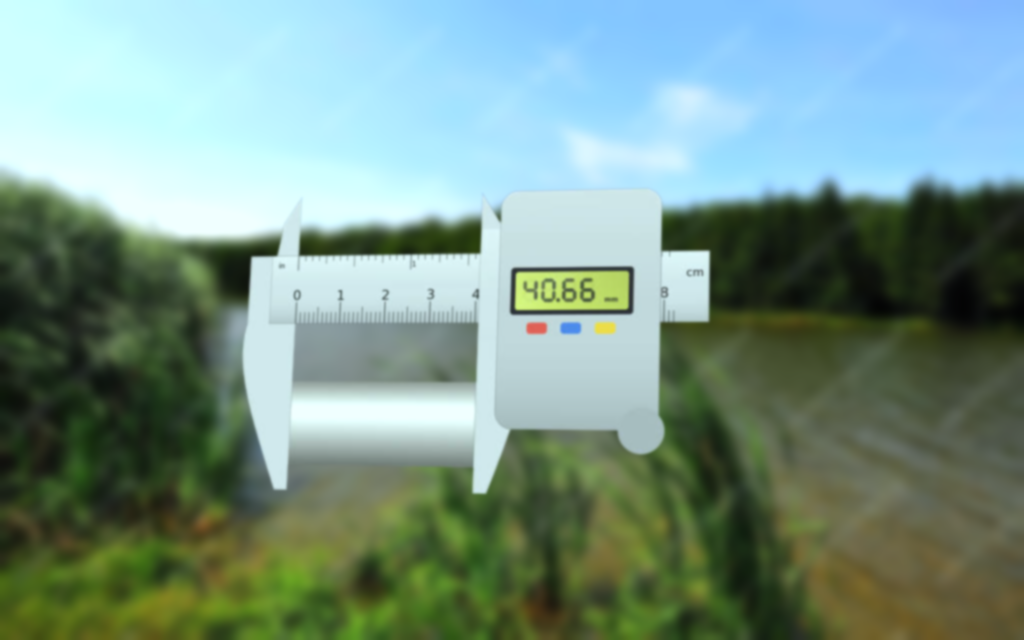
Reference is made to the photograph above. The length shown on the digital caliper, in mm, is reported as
40.66 mm
